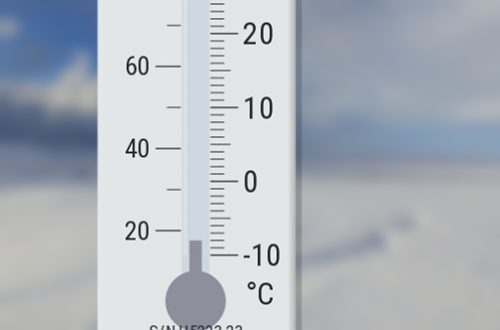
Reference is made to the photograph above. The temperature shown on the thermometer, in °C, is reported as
-8 °C
